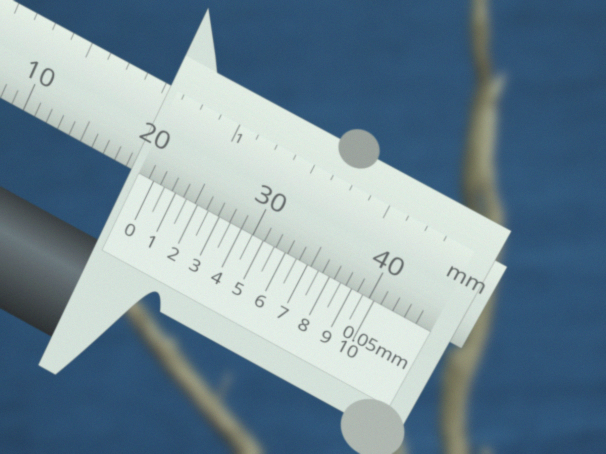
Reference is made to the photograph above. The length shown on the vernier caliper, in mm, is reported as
21.4 mm
